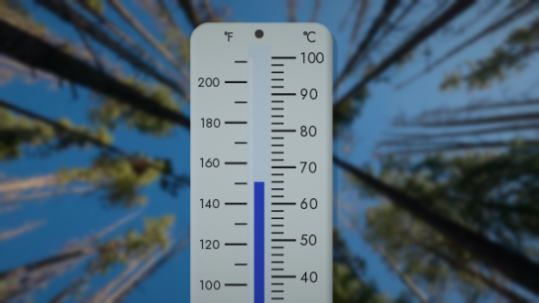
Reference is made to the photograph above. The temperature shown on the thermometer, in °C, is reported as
66 °C
